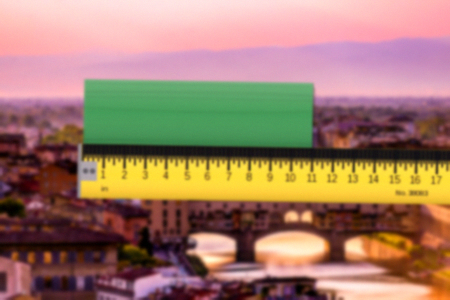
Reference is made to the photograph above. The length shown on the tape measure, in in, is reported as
11 in
